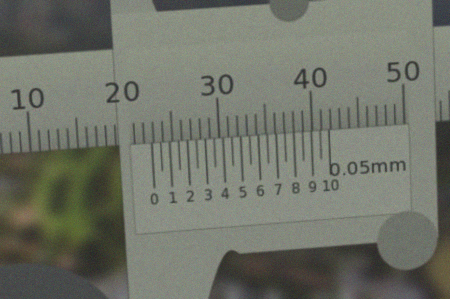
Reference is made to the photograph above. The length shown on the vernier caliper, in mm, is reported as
22.8 mm
